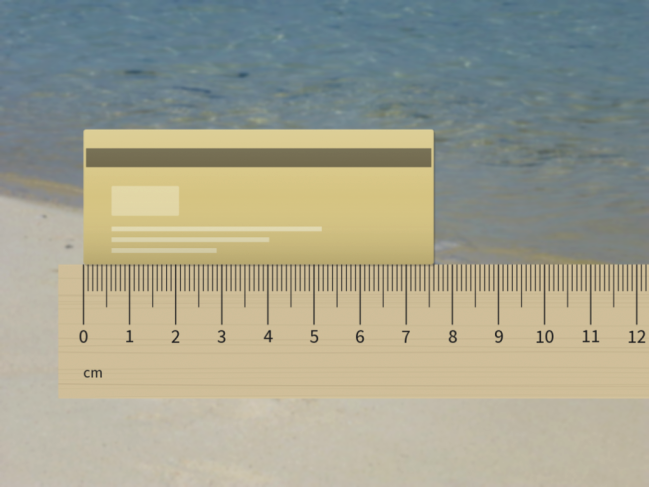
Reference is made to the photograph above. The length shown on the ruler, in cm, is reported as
7.6 cm
